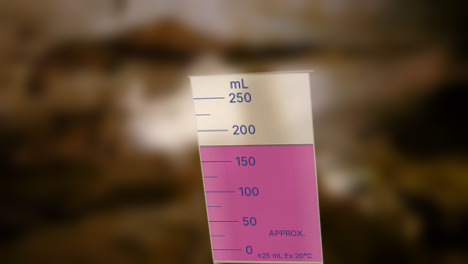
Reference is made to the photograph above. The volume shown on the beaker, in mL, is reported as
175 mL
